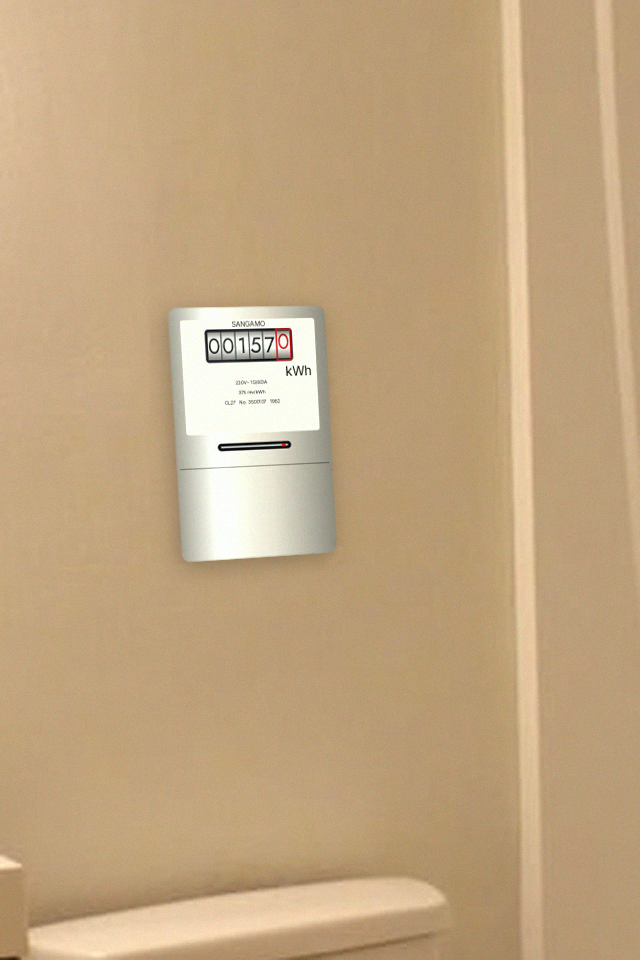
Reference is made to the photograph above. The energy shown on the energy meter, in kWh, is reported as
157.0 kWh
